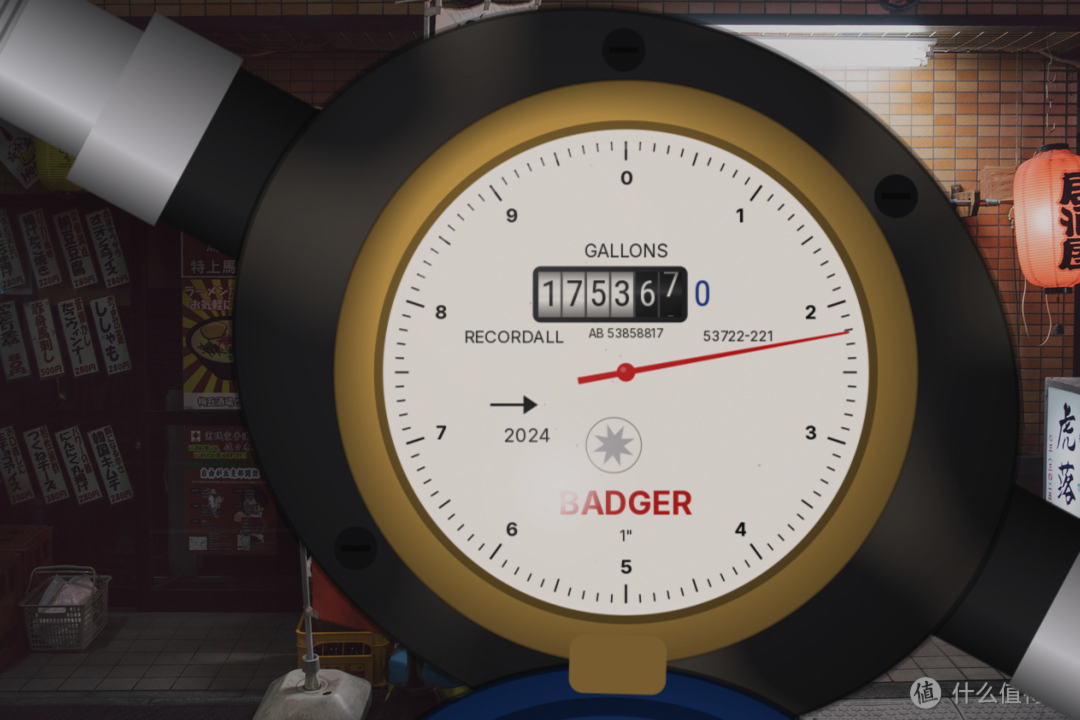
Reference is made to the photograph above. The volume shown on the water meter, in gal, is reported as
1753672.2 gal
